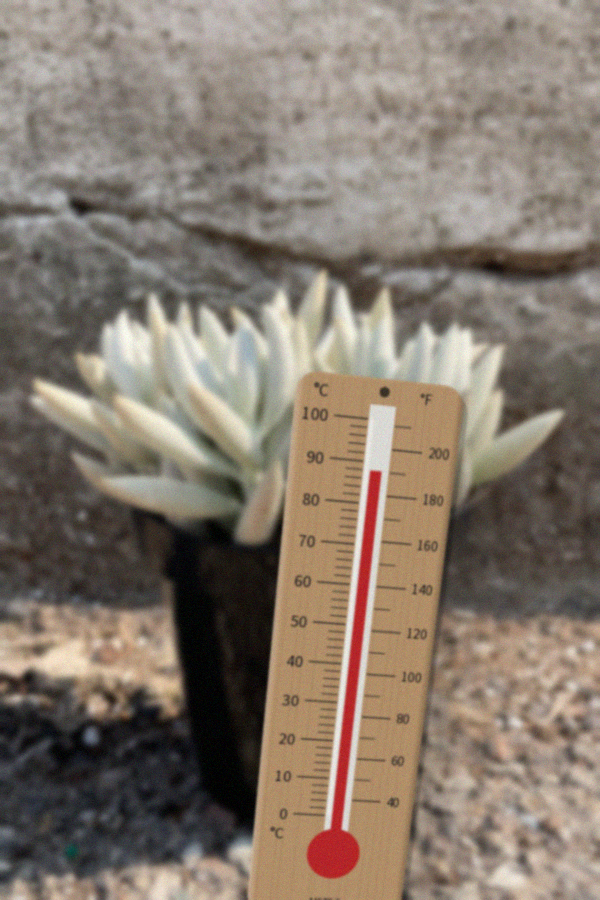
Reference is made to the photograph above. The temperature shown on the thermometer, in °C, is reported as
88 °C
